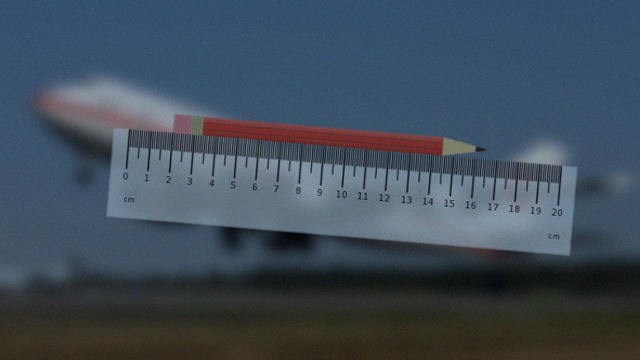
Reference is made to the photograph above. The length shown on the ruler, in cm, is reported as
14.5 cm
